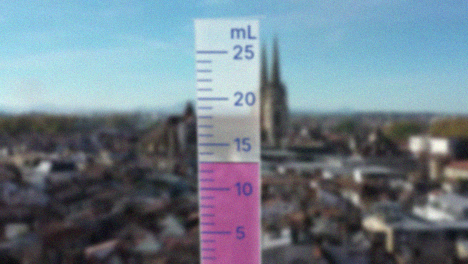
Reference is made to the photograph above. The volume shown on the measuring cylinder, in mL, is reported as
13 mL
